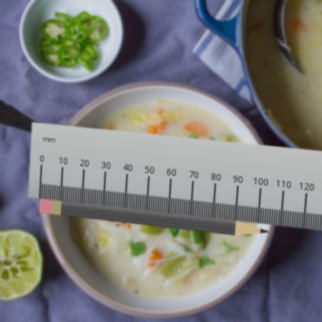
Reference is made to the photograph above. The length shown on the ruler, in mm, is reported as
105 mm
